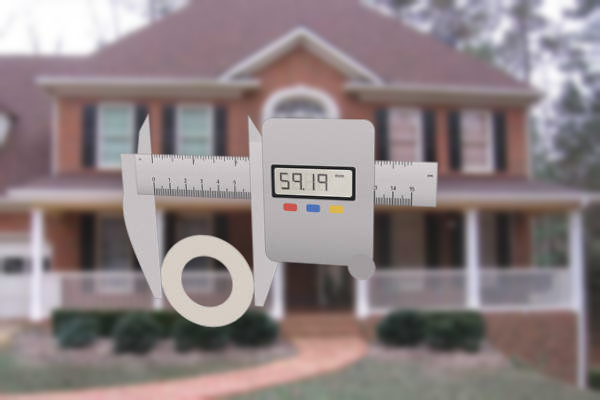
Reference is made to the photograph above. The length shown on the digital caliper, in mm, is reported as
59.19 mm
